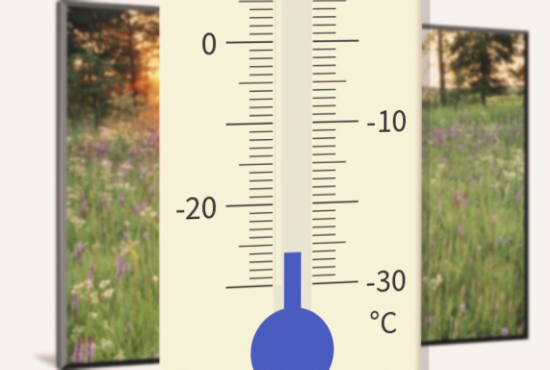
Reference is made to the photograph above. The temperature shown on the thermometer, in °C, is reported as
-26 °C
